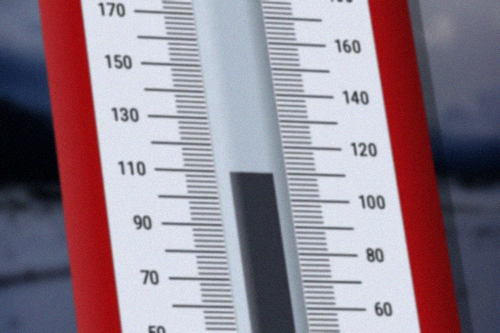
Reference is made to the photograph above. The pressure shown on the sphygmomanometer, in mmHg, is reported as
110 mmHg
